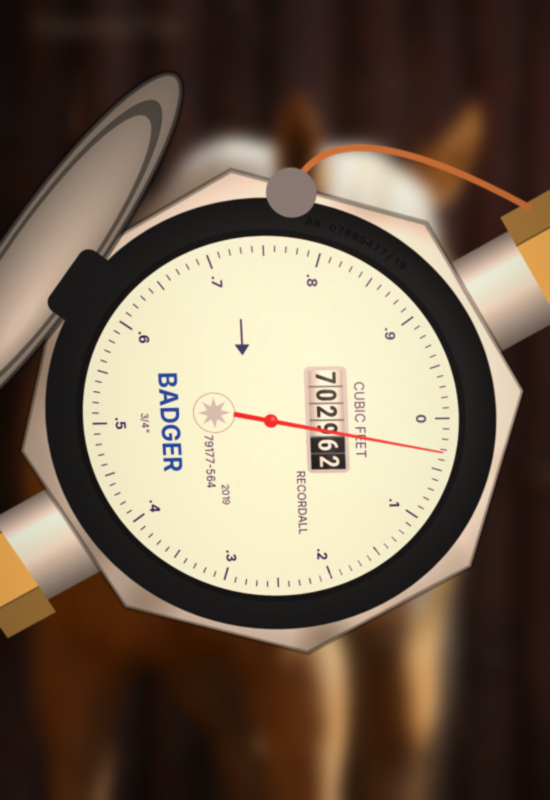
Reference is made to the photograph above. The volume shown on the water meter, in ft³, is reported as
702962.03 ft³
